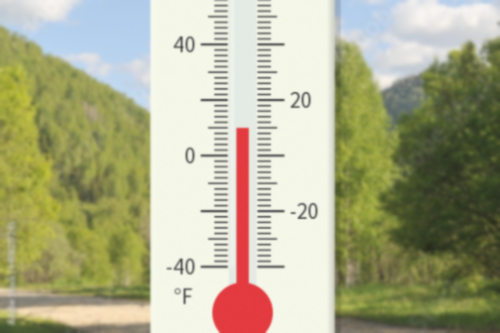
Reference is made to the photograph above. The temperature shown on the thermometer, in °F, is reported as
10 °F
